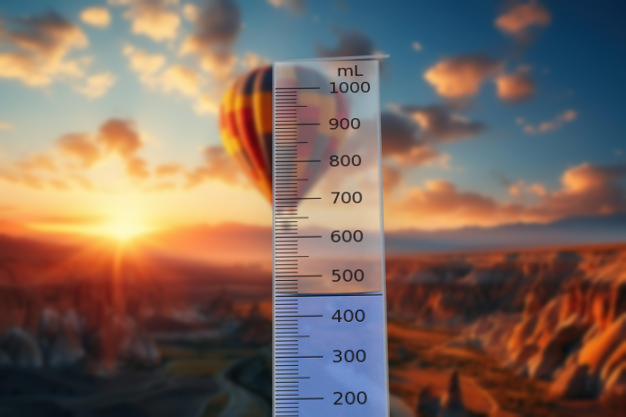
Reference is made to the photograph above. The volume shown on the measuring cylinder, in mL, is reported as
450 mL
